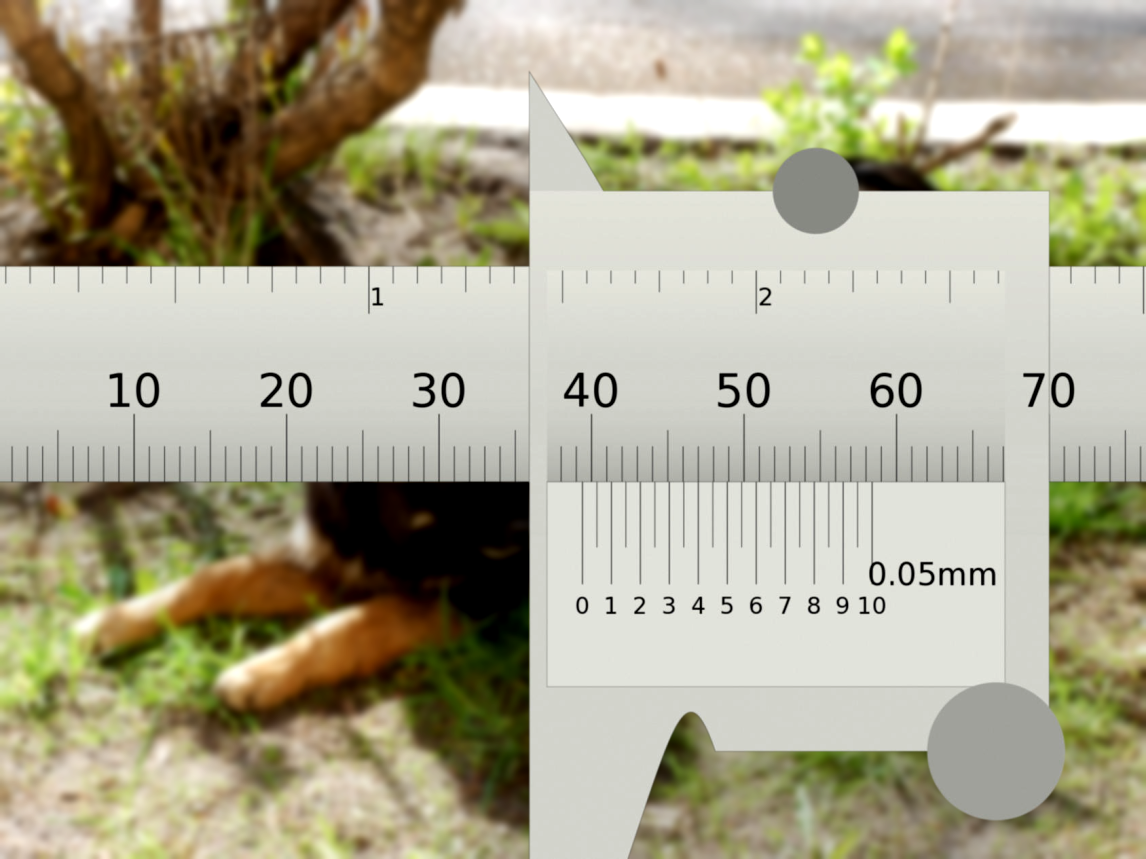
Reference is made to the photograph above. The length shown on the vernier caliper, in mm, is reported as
39.4 mm
